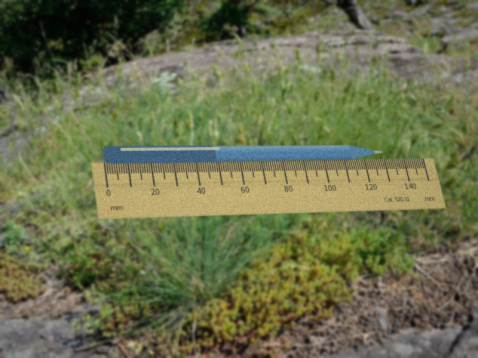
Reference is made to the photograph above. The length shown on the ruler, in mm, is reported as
130 mm
